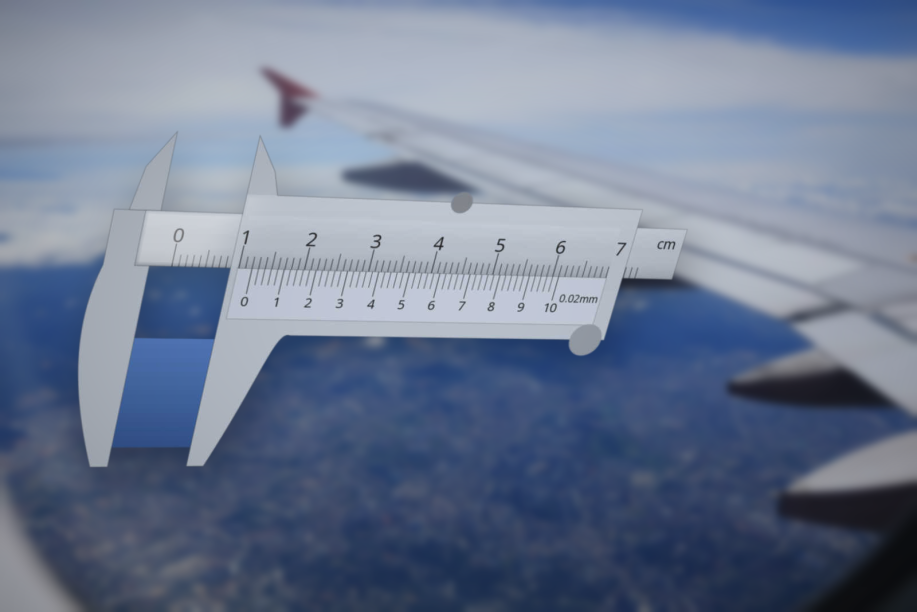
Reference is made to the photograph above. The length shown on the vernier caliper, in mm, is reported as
12.0 mm
